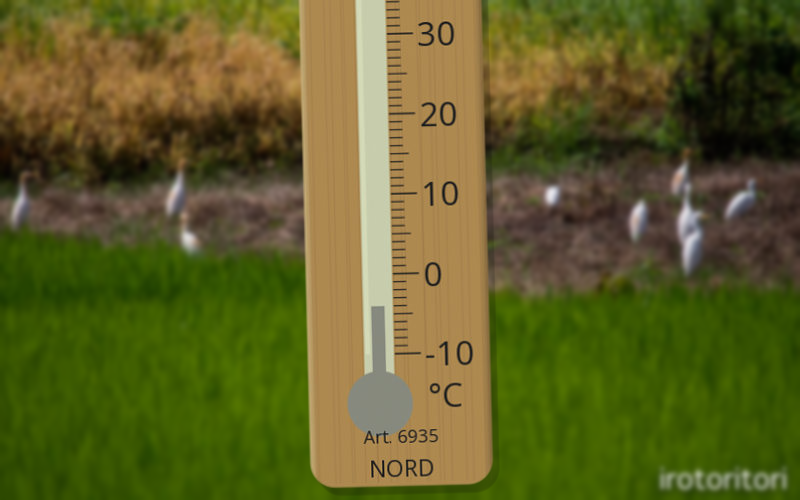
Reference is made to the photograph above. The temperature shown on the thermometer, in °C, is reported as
-4 °C
